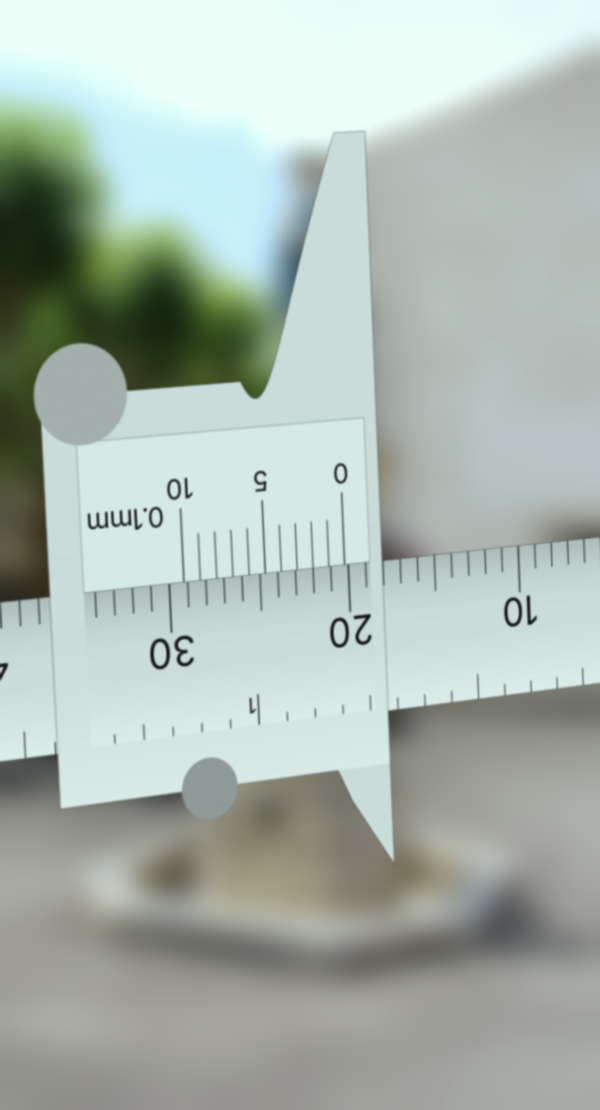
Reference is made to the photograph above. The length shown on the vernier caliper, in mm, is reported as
20.2 mm
